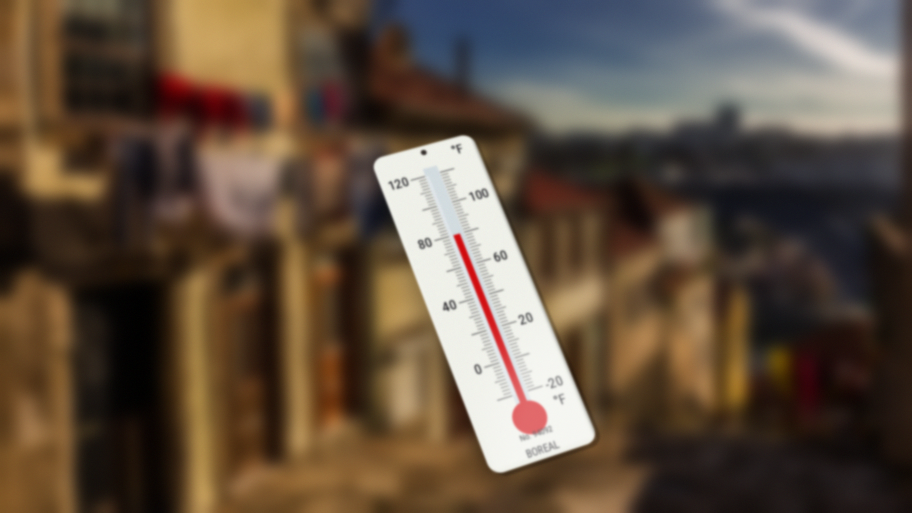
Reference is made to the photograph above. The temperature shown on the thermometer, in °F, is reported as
80 °F
